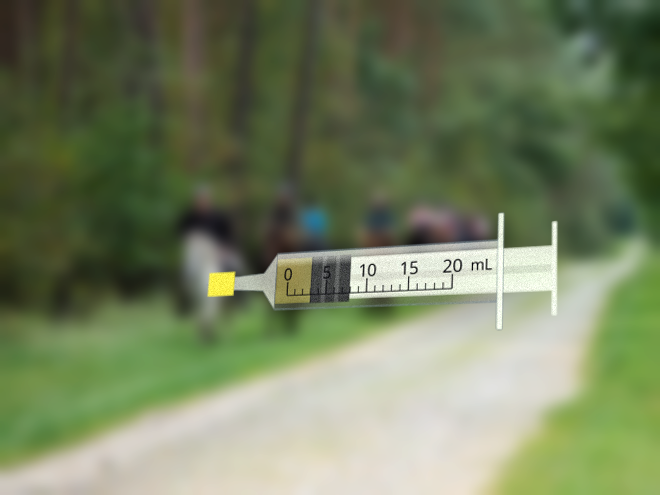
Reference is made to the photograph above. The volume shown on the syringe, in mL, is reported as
3 mL
